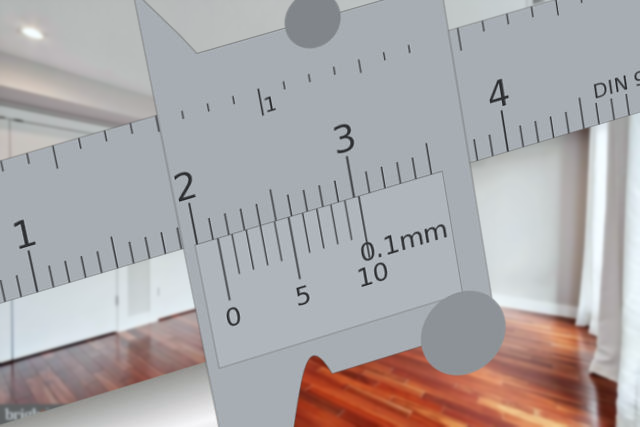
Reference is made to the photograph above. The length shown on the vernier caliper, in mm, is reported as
21.3 mm
